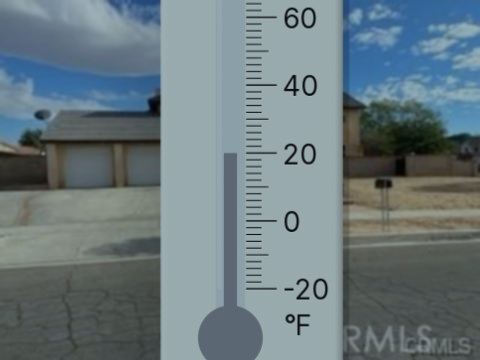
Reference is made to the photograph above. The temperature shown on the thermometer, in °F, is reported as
20 °F
